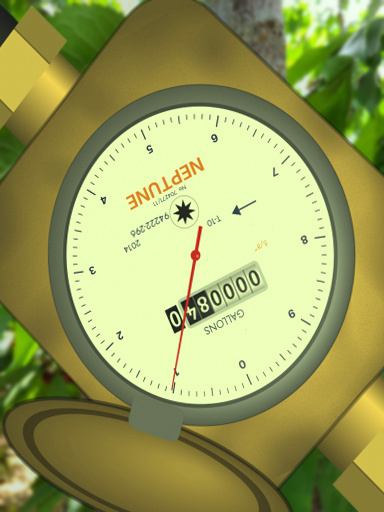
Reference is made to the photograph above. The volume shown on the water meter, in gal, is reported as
841.0 gal
